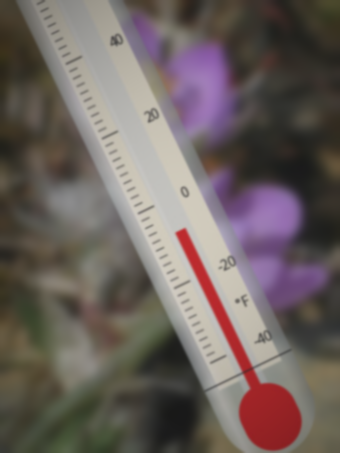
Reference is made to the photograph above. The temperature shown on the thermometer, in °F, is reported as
-8 °F
